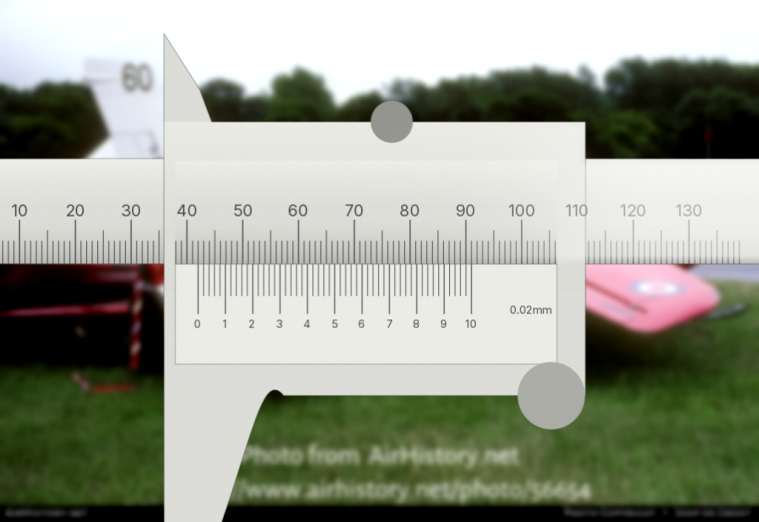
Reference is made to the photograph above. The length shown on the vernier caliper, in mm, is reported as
42.0 mm
